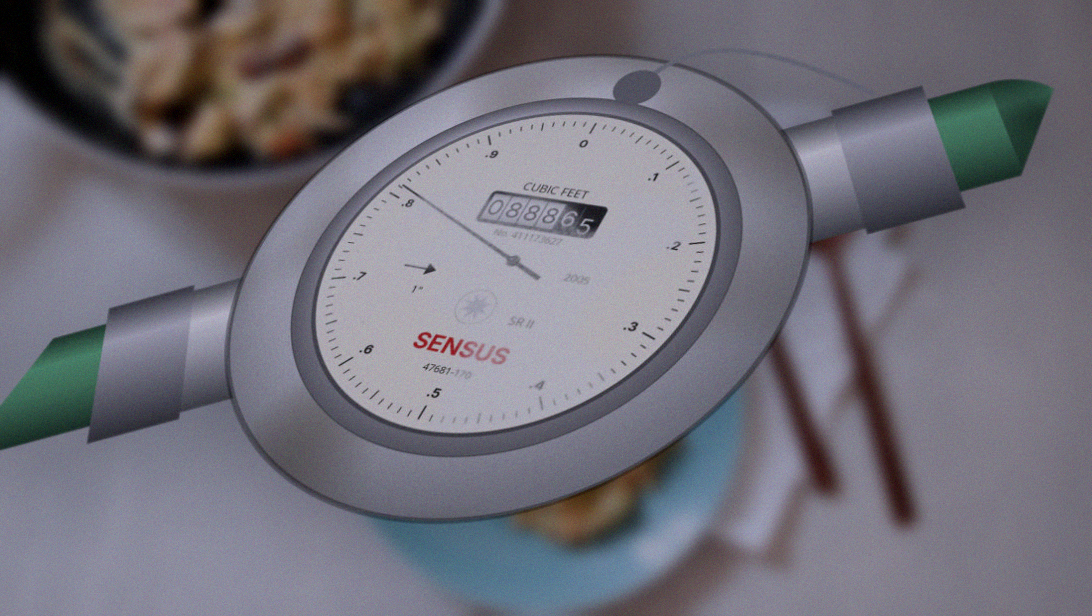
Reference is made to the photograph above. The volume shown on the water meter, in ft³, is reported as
88864.81 ft³
